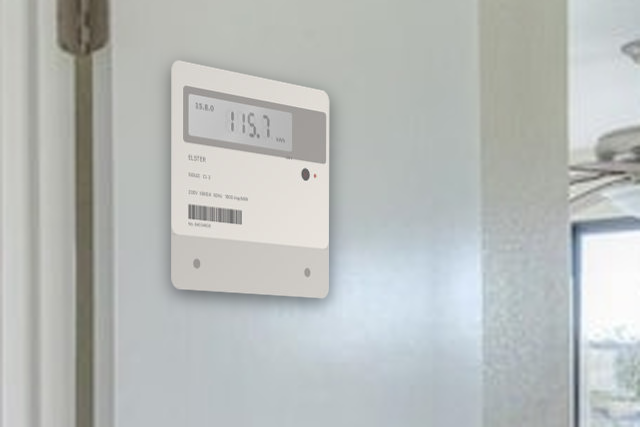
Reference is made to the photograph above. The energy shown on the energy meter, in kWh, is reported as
115.7 kWh
